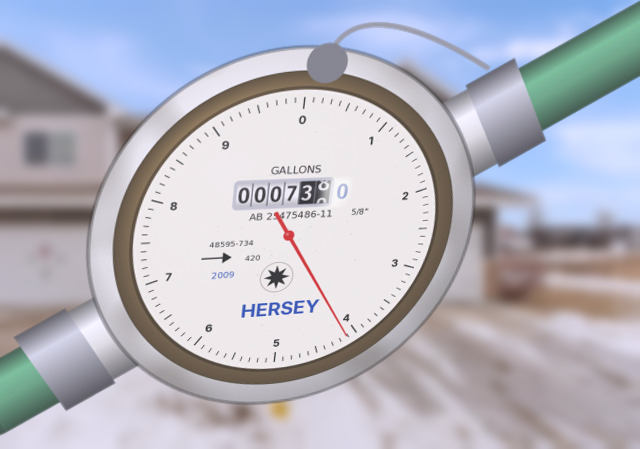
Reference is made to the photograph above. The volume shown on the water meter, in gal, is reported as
7384.1 gal
